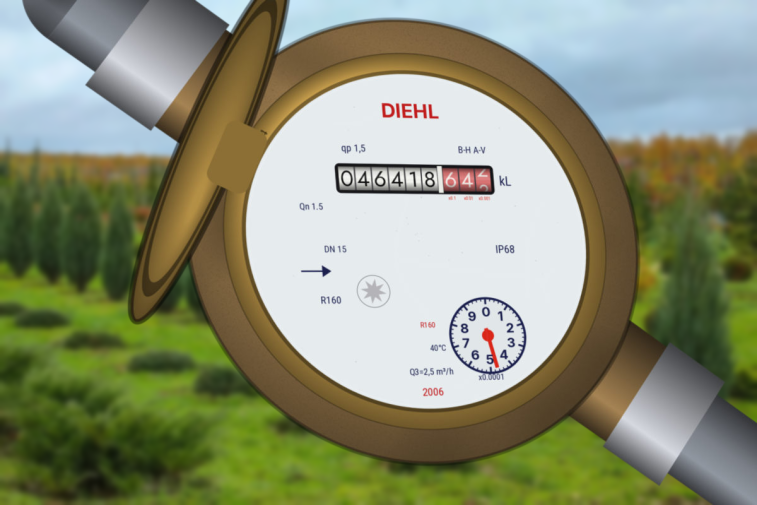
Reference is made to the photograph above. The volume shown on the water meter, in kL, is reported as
46418.6424 kL
